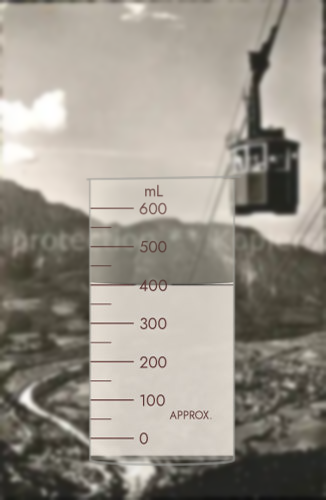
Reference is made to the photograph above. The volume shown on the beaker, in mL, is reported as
400 mL
